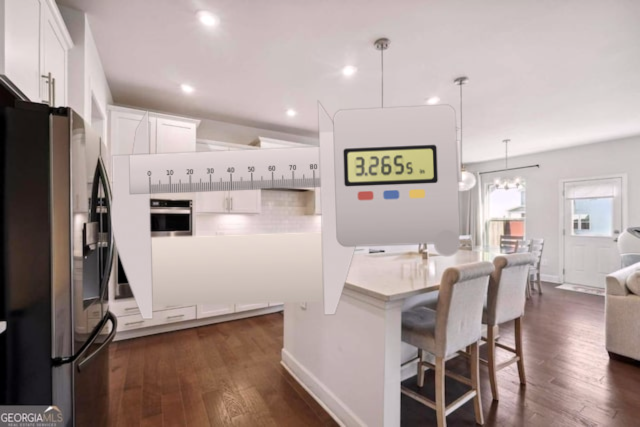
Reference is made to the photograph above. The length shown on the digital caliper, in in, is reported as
3.2655 in
